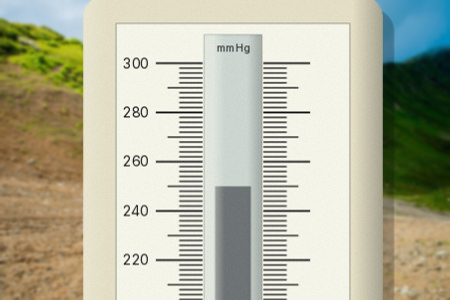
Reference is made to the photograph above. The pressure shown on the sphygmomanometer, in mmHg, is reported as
250 mmHg
